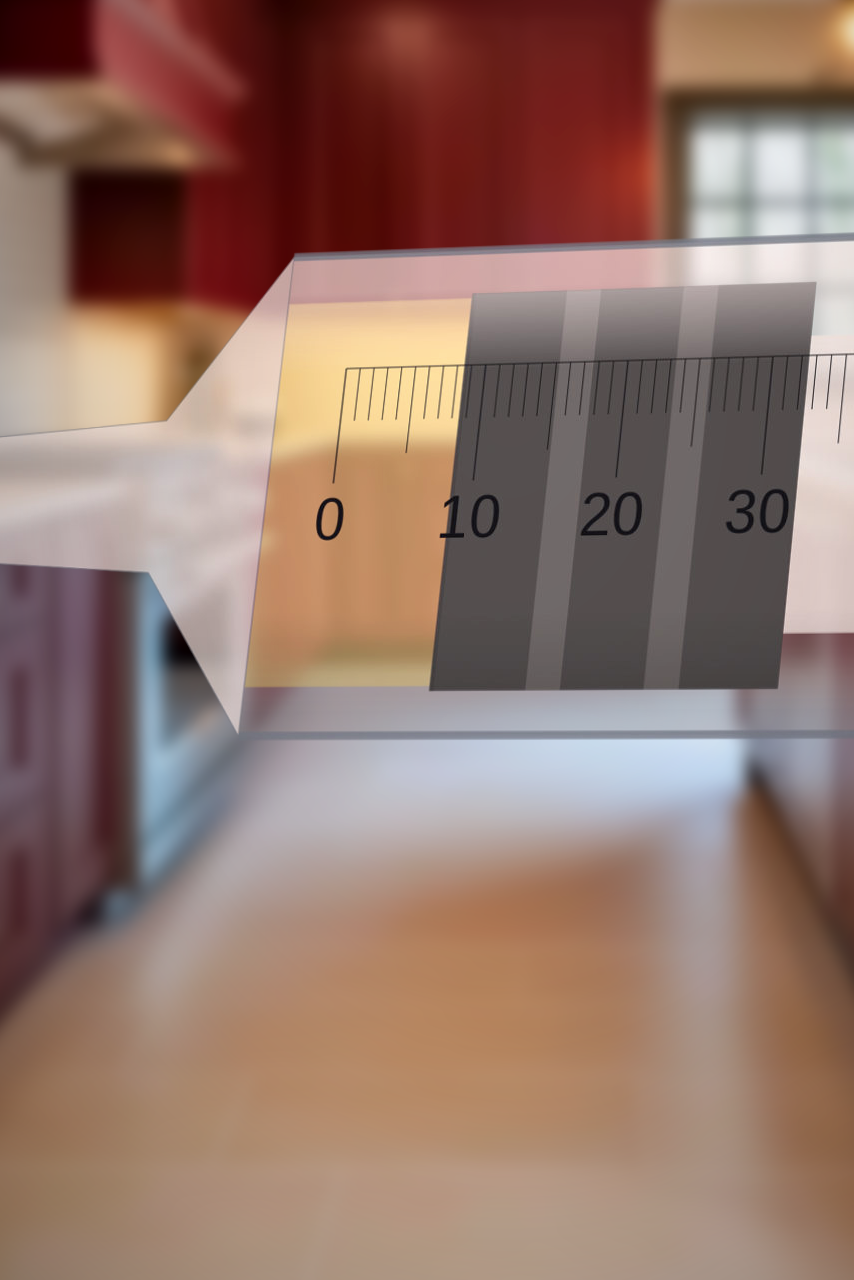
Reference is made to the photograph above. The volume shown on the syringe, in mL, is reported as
8.5 mL
